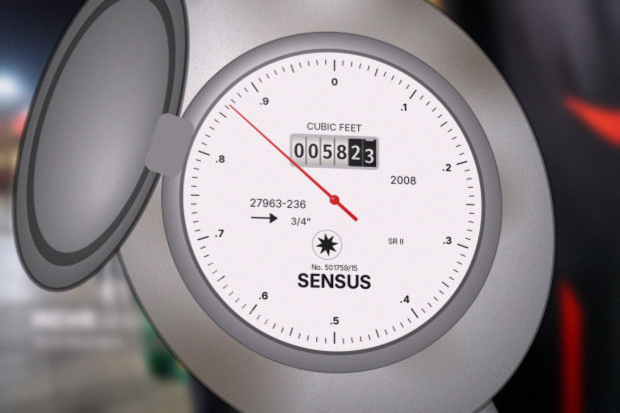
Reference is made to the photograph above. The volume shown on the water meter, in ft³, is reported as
5822.86 ft³
